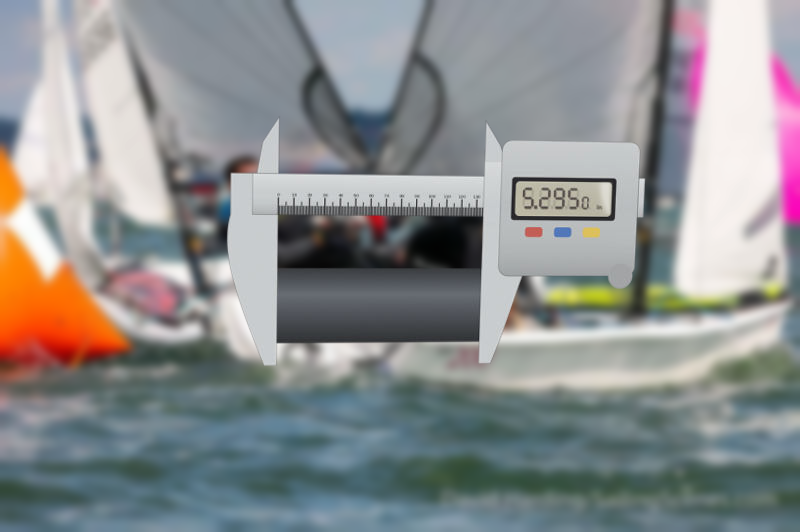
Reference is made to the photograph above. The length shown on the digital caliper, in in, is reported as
5.2950 in
